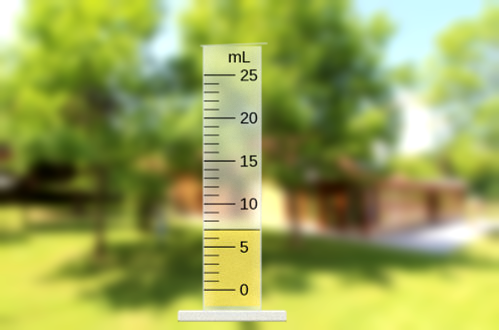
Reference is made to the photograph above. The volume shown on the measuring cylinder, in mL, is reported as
7 mL
